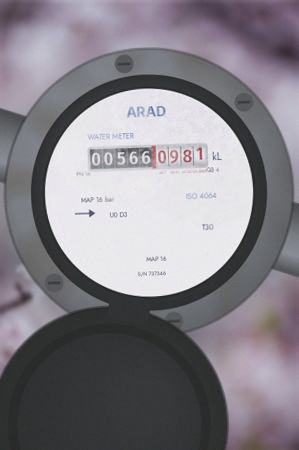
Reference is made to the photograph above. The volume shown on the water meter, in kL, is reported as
566.0981 kL
